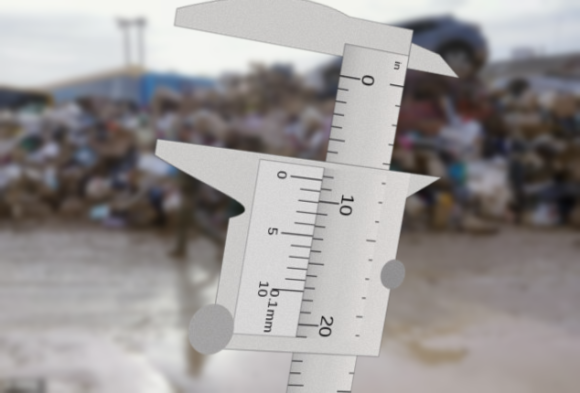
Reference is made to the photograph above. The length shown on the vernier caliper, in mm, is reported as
8.3 mm
